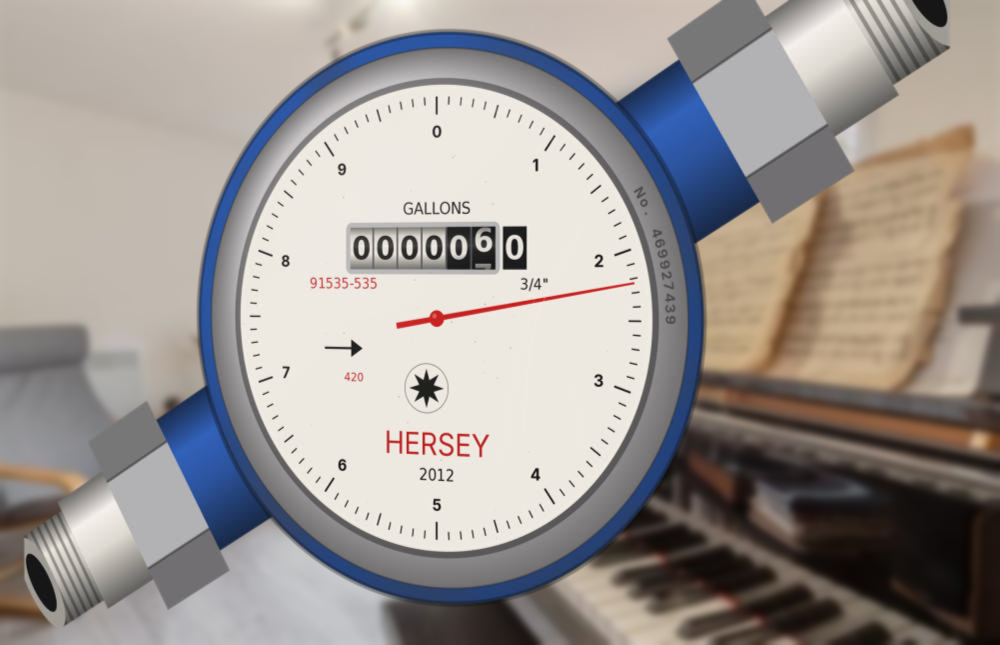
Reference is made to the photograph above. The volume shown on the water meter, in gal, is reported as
62.2 gal
